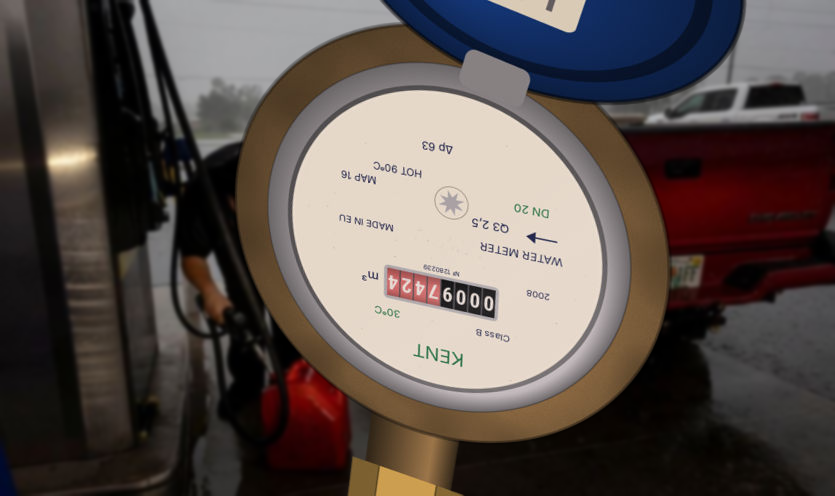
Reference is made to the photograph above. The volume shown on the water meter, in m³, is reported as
9.7424 m³
